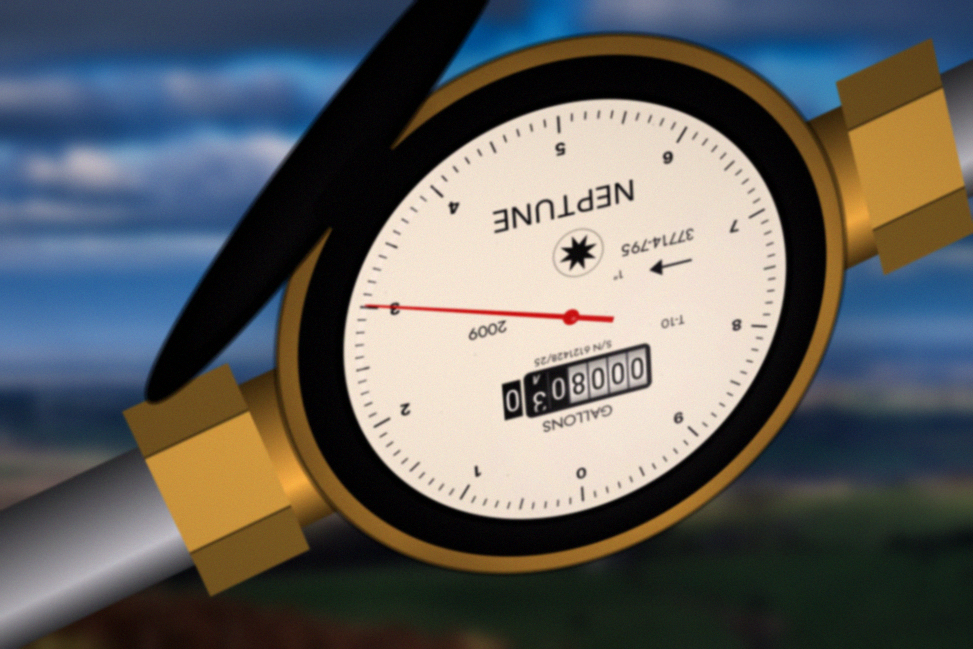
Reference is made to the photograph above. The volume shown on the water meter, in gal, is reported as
8033.0 gal
